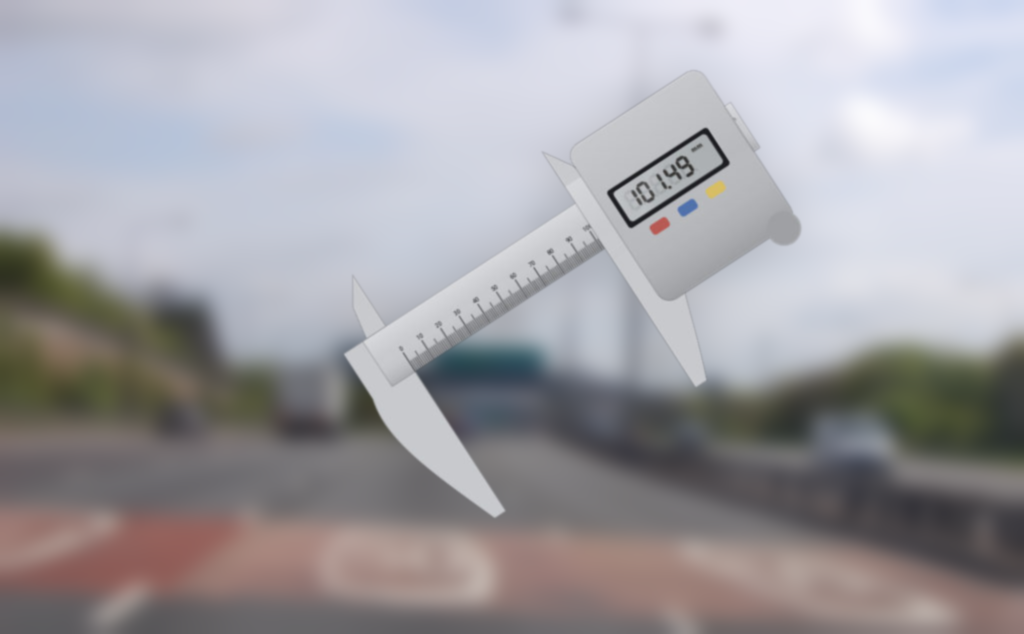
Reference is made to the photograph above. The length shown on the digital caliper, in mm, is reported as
101.49 mm
